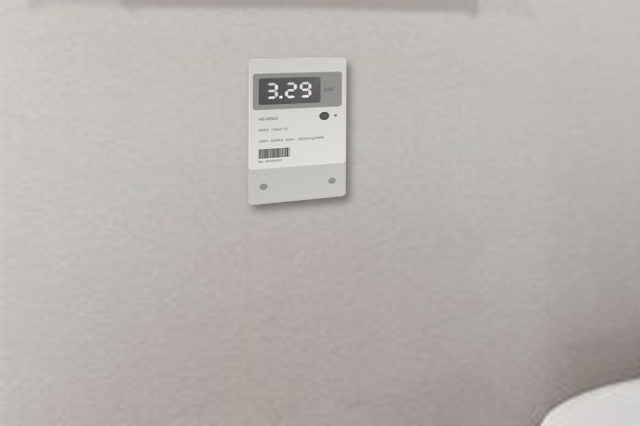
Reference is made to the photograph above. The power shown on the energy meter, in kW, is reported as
3.29 kW
